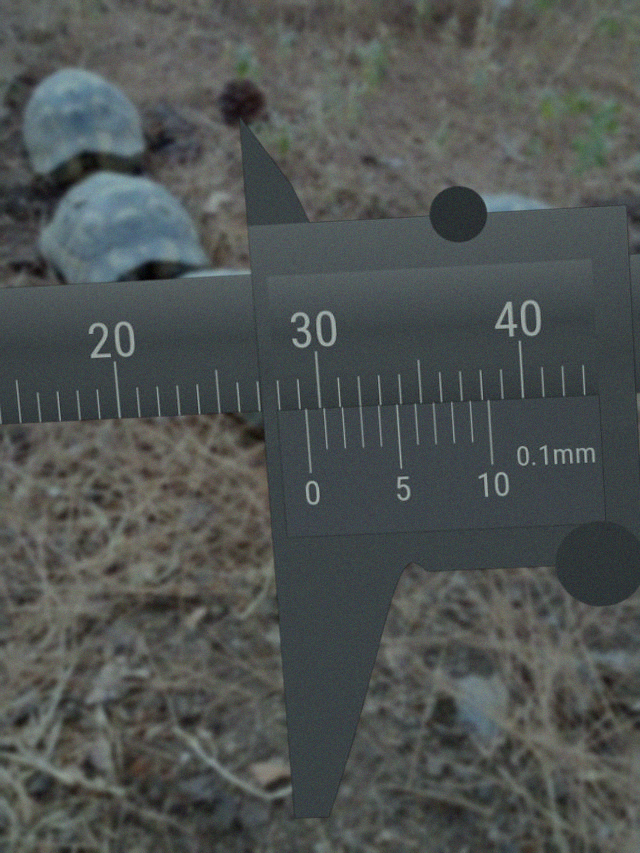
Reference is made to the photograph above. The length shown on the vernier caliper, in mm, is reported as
29.3 mm
